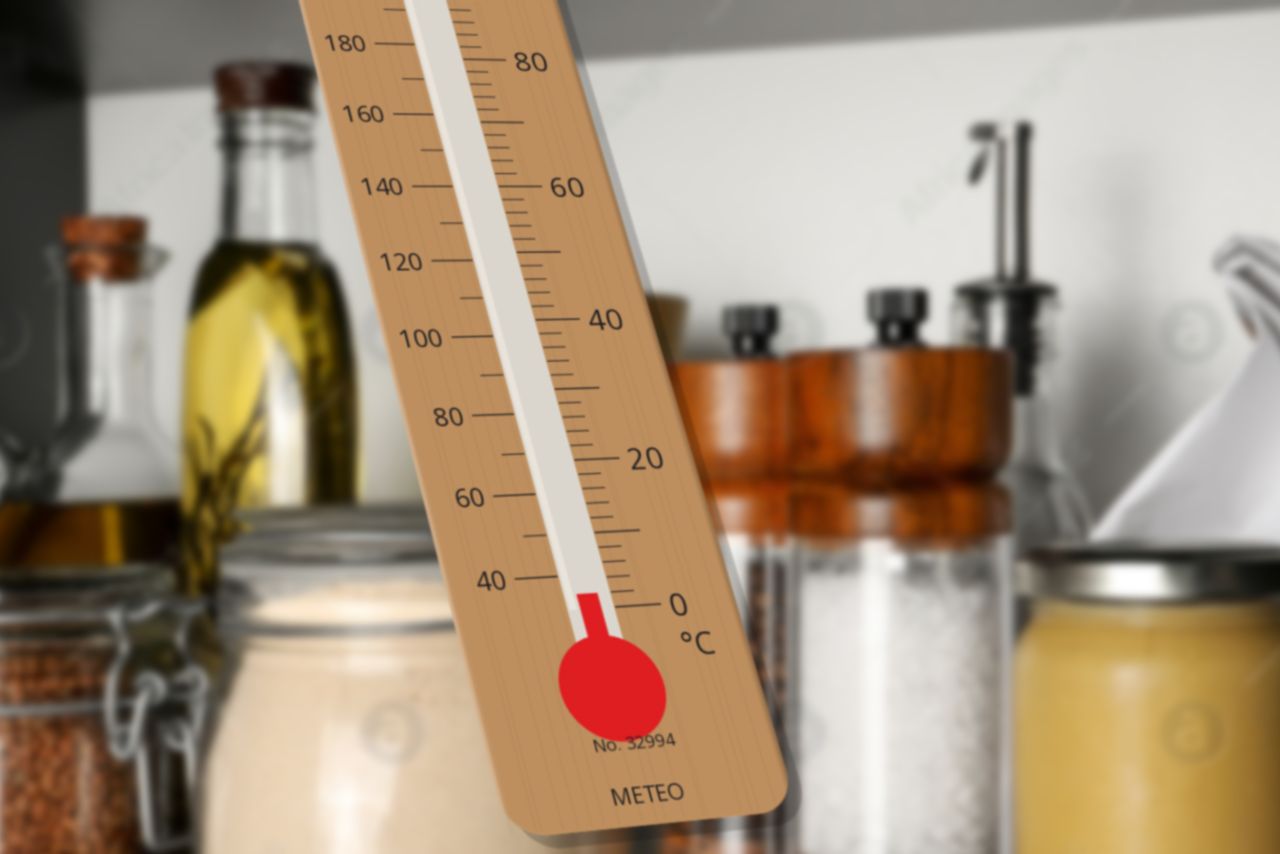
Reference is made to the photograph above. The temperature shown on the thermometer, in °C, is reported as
2 °C
